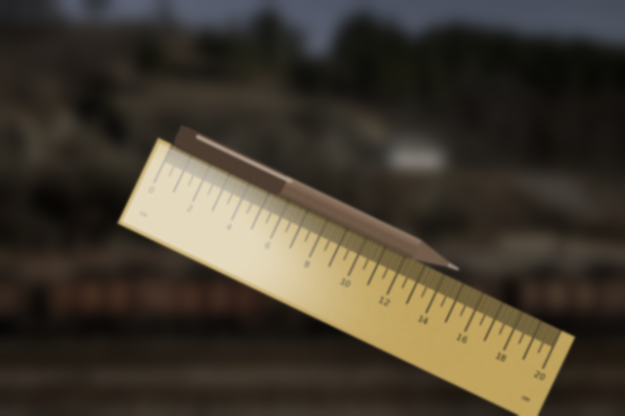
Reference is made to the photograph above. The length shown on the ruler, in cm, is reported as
14.5 cm
